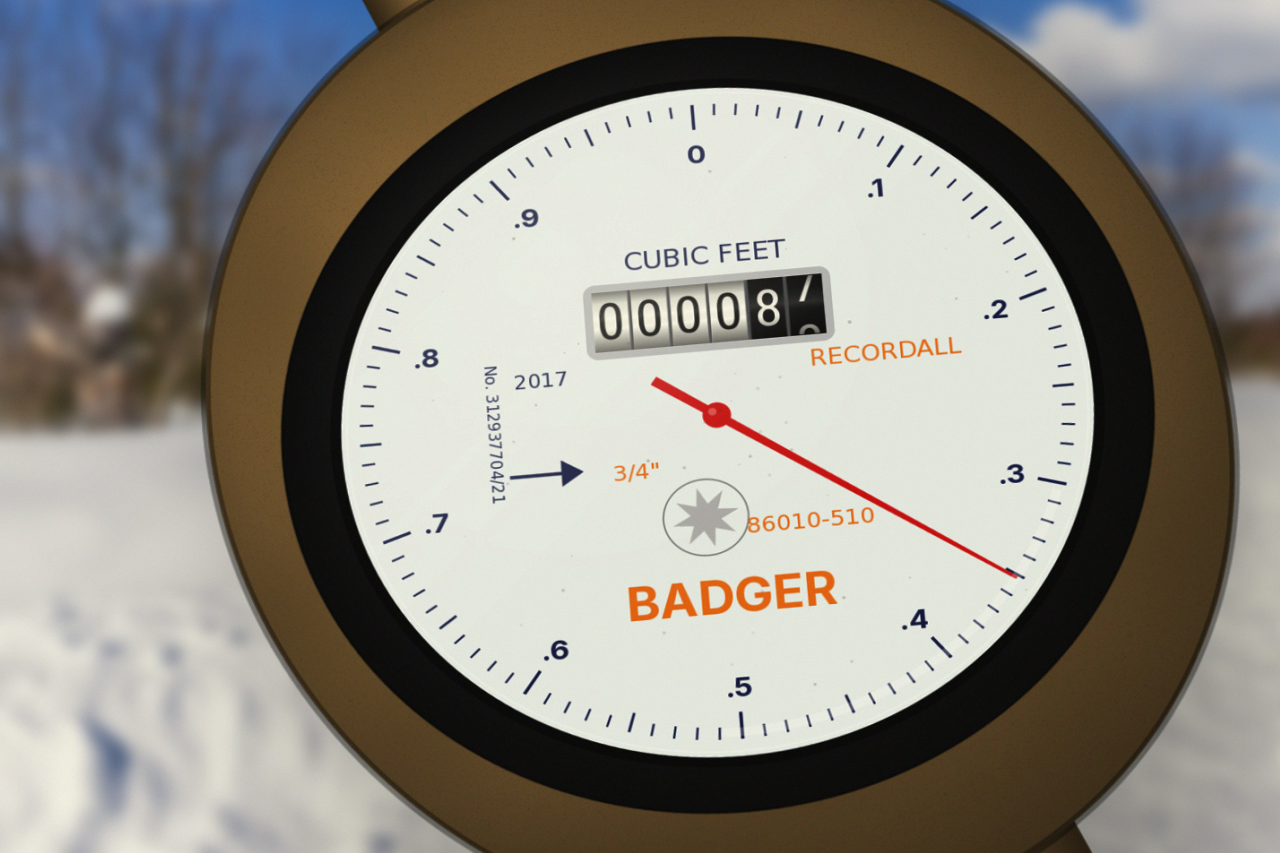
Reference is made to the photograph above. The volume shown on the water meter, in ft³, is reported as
87.35 ft³
